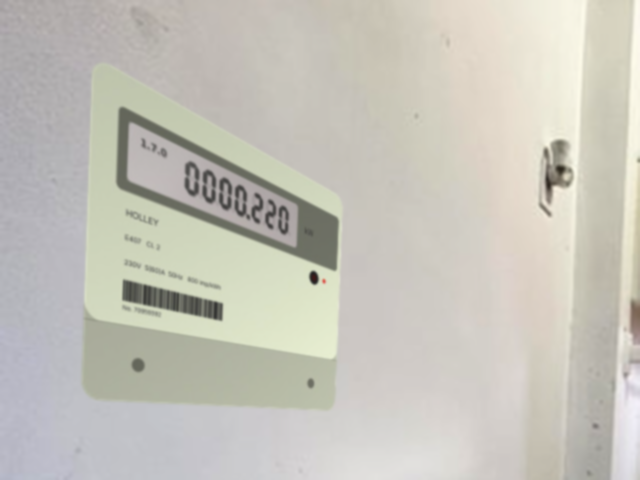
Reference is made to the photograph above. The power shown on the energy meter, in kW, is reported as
0.220 kW
